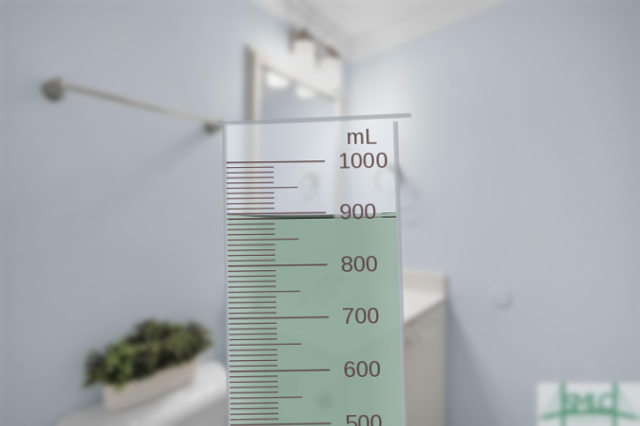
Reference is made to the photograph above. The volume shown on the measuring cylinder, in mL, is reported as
890 mL
